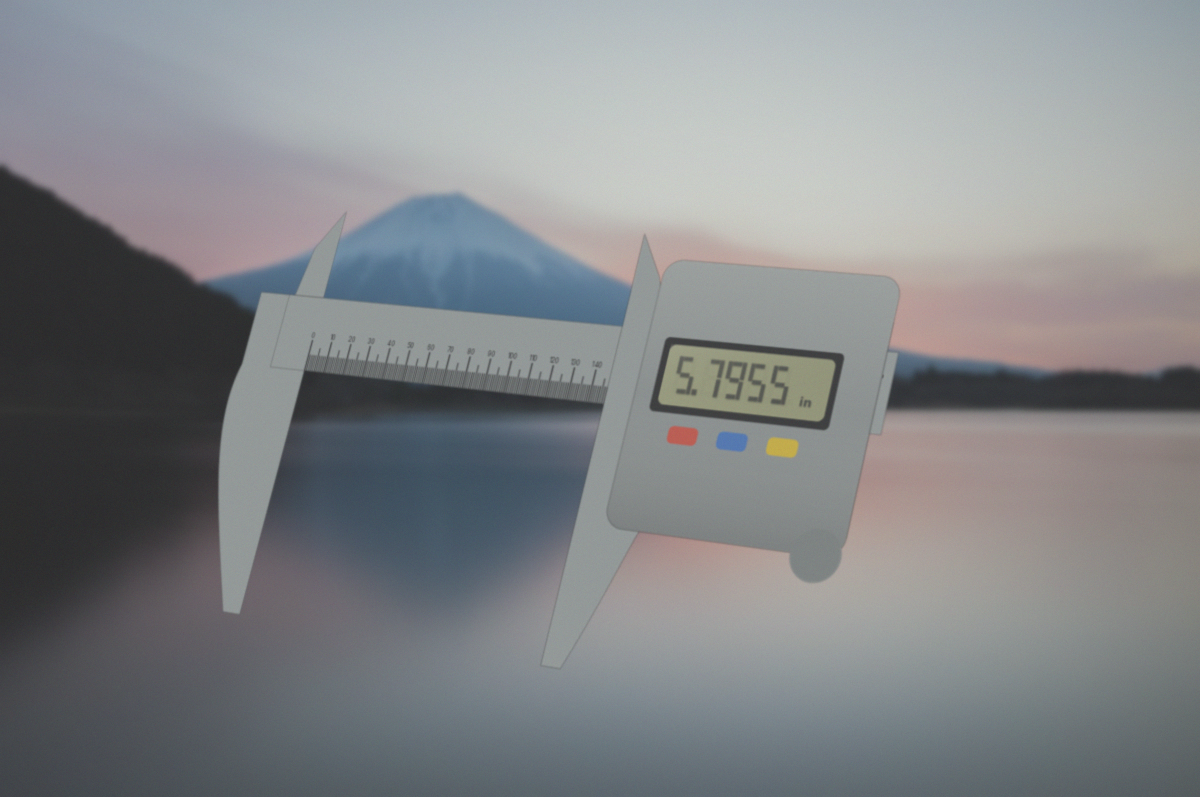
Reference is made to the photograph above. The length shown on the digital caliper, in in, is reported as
5.7955 in
